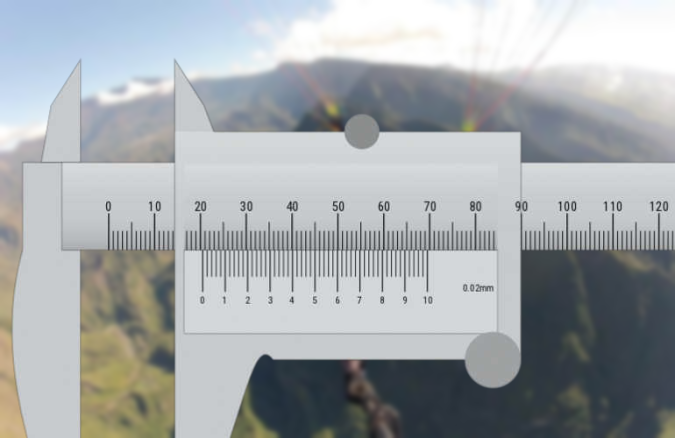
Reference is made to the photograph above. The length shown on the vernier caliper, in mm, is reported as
20.5 mm
